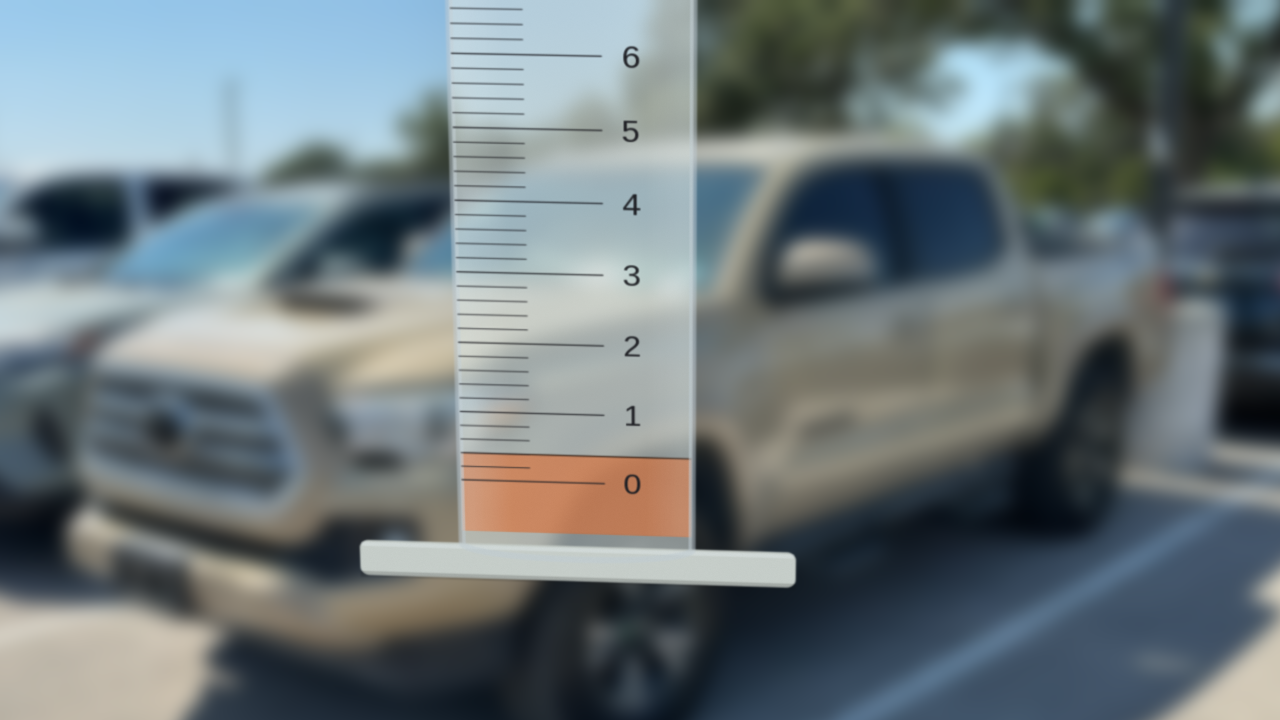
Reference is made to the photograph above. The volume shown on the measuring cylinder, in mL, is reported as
0.4 mL
